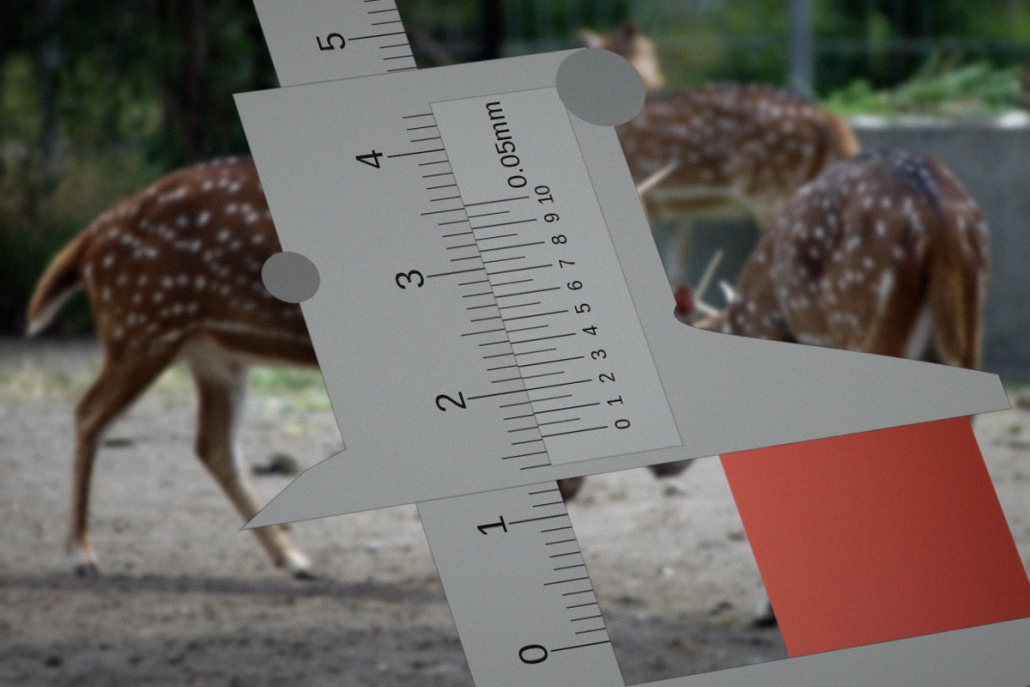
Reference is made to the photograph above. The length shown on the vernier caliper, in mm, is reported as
16.2 mm
